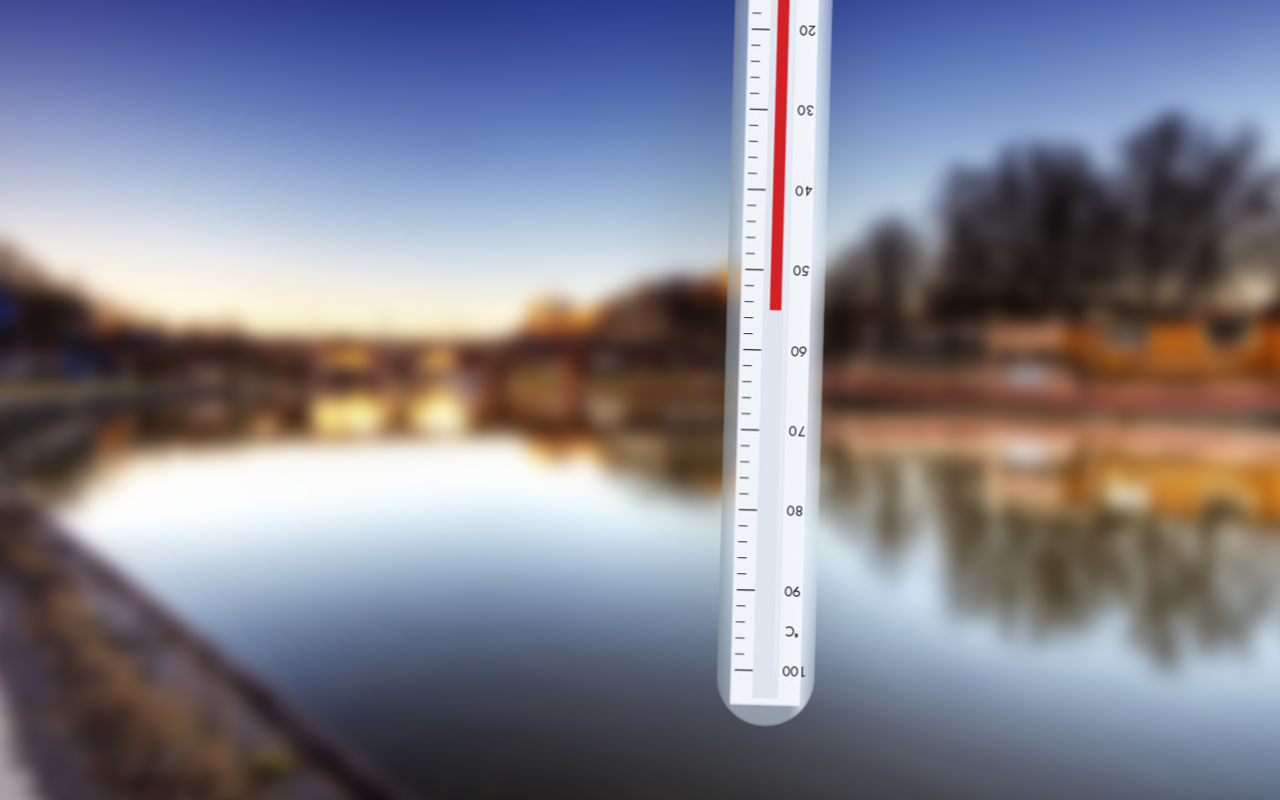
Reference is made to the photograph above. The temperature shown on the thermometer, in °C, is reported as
55 °C
